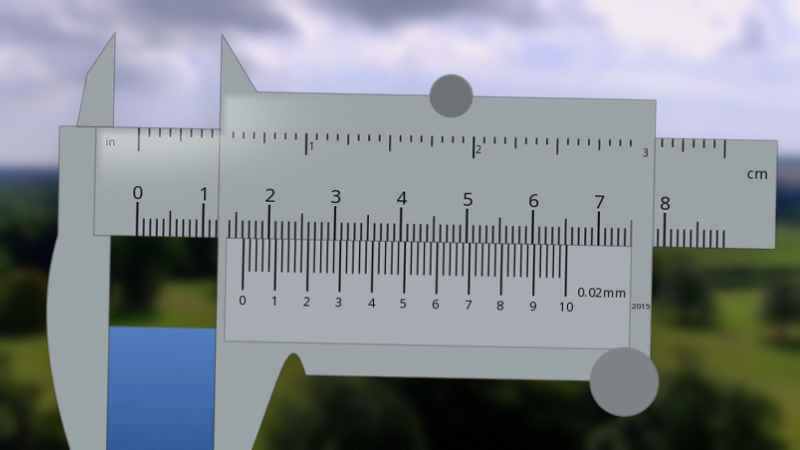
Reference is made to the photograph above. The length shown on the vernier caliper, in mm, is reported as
16.2 mm
